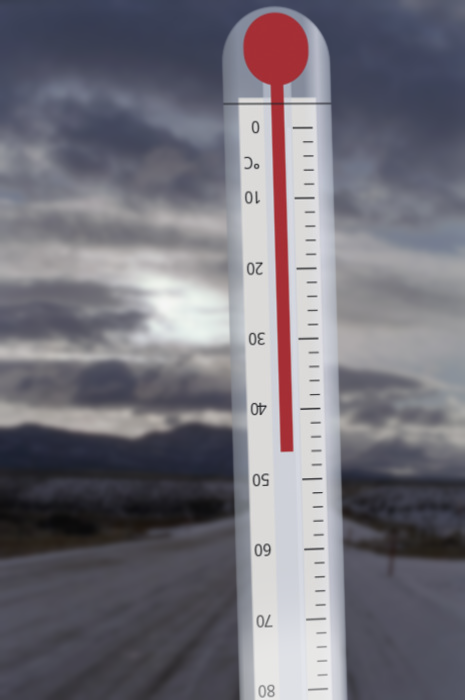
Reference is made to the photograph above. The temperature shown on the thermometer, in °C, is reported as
46 °C
